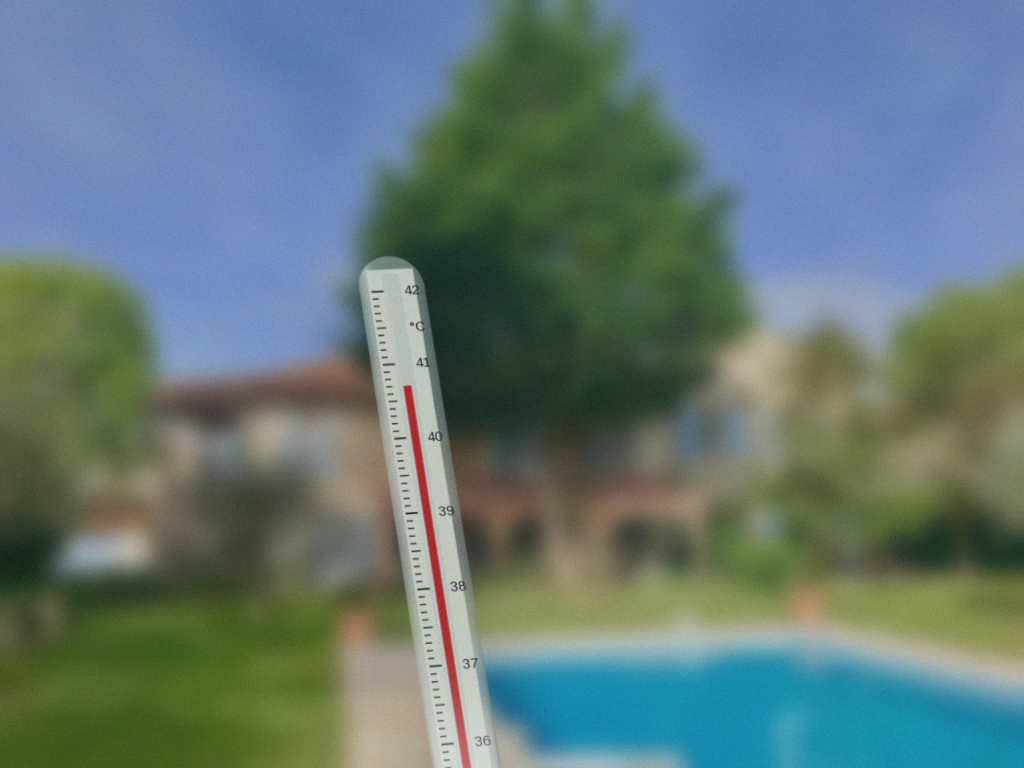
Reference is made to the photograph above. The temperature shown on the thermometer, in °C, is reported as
40.7 °C
